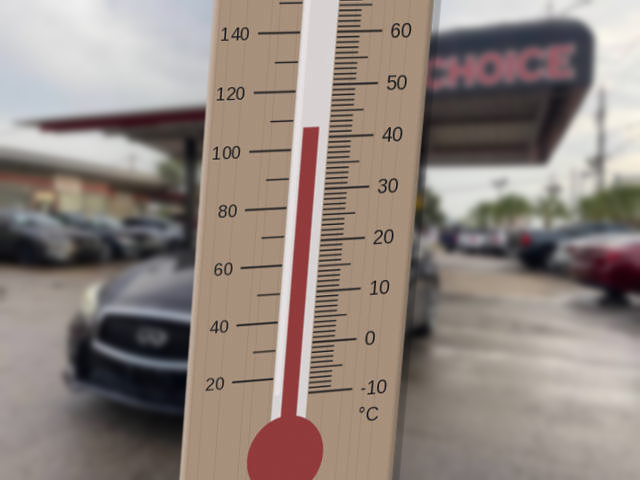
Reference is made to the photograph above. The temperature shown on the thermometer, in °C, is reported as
42 °C
